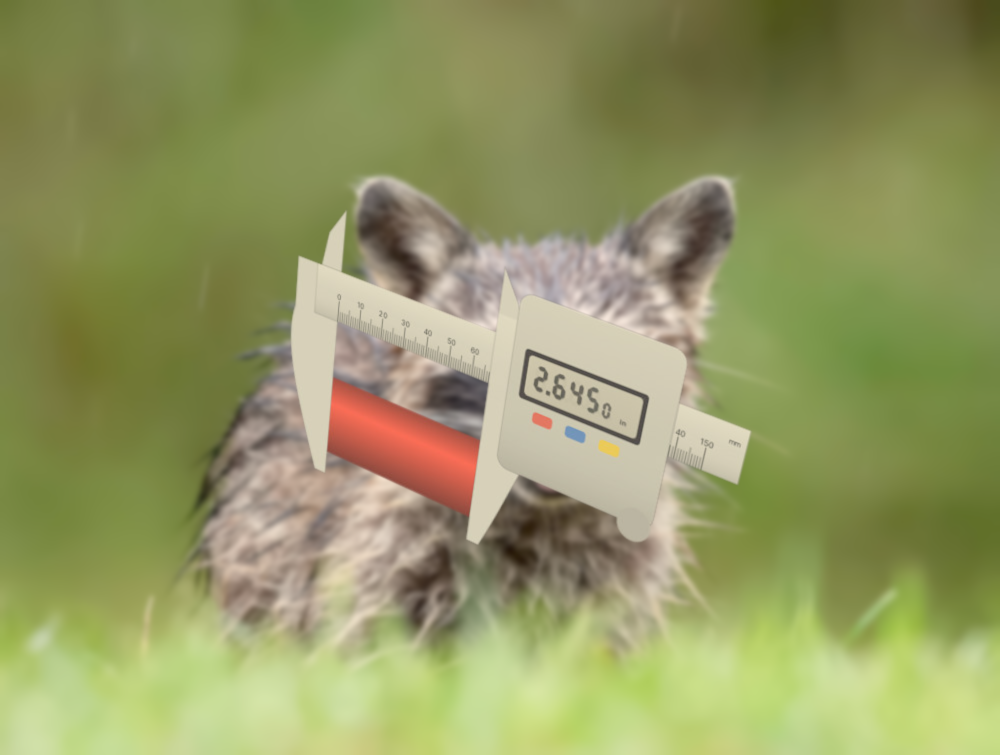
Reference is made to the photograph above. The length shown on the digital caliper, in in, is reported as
2.6450 in
